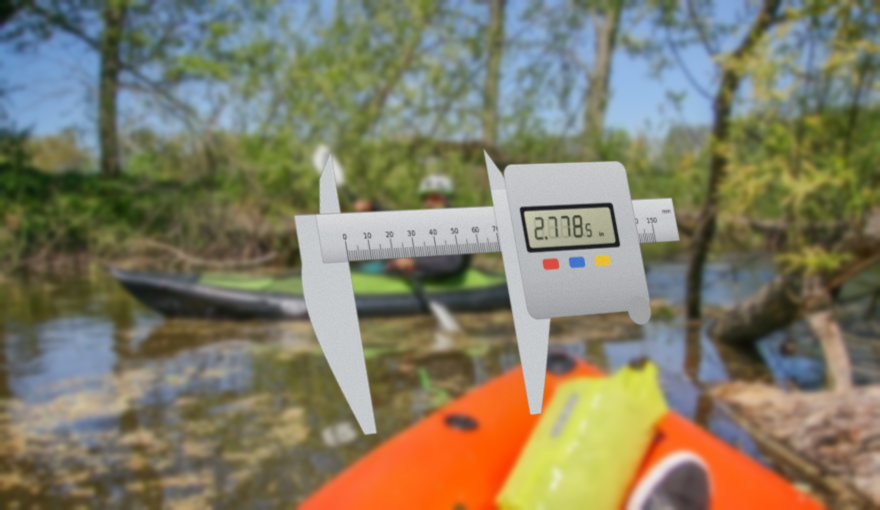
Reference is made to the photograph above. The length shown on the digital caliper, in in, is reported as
2.7785 in
